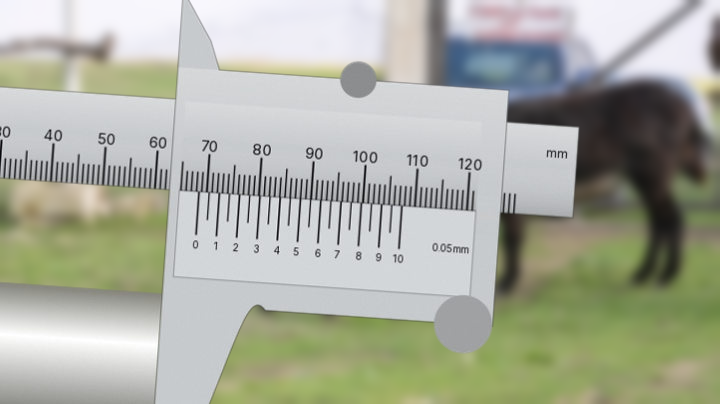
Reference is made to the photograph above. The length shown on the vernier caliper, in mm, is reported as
68.5 mm
